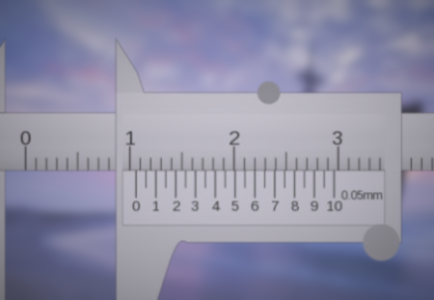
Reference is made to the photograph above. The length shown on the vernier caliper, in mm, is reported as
10.6 mm
